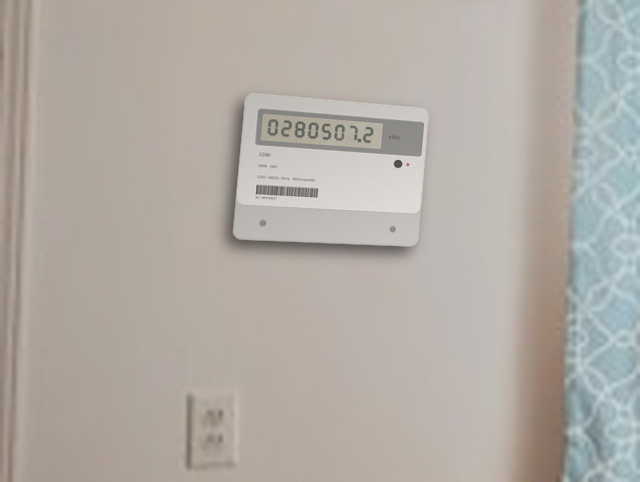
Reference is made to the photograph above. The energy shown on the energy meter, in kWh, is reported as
280507.2 kWh
